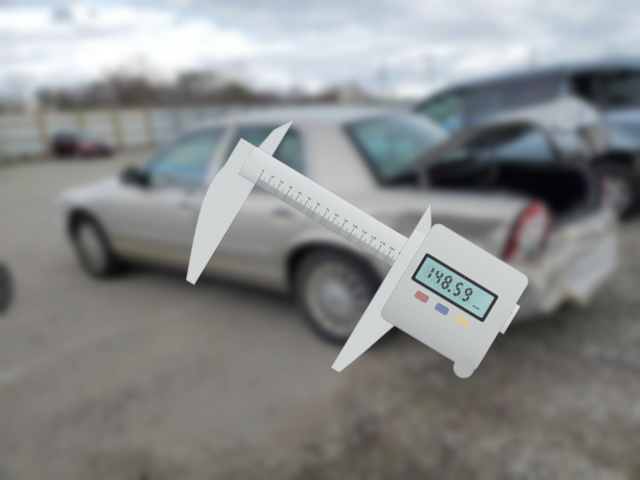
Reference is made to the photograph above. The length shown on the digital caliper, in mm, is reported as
148.59 mm
